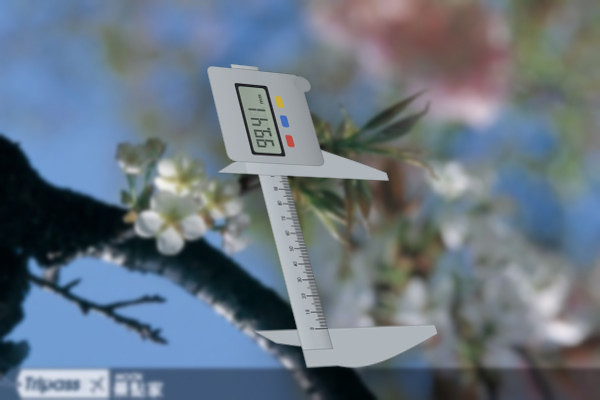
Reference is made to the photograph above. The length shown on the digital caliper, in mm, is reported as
99.41 mm
